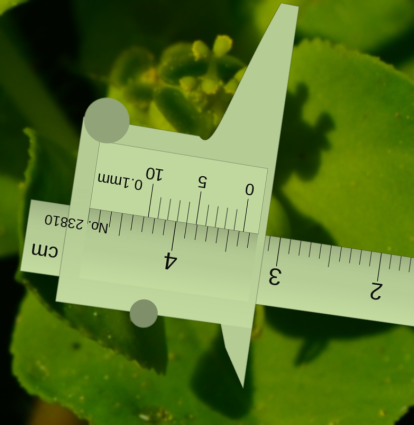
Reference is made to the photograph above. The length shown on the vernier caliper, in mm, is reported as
33.6 mm
